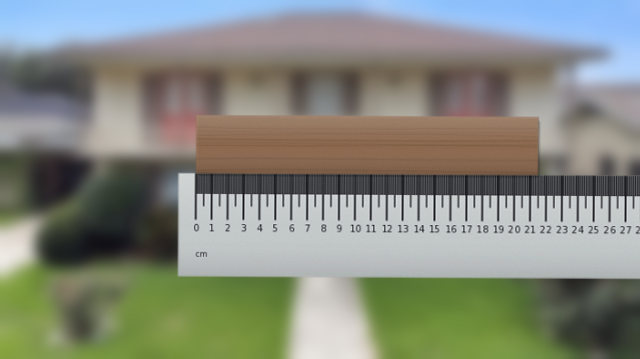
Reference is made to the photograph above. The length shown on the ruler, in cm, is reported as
21.5 cm
